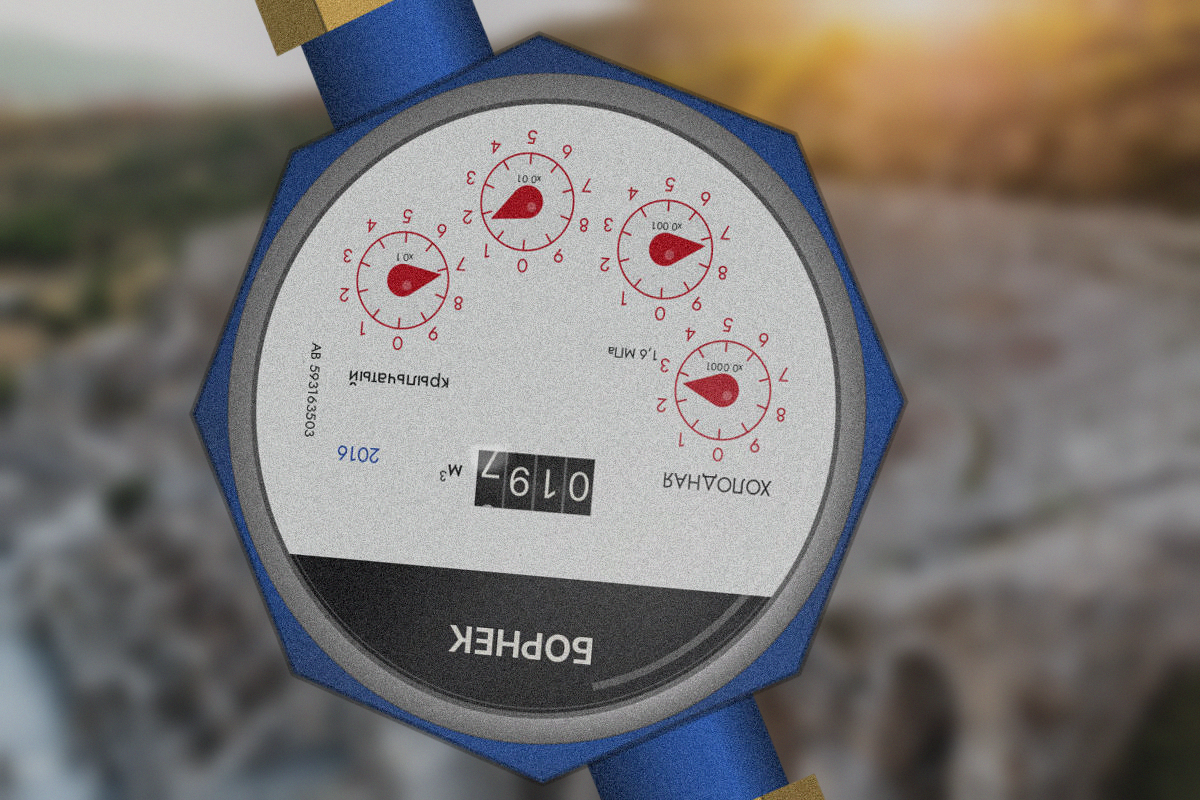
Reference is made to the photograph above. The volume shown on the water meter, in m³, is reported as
196.7172 m³
